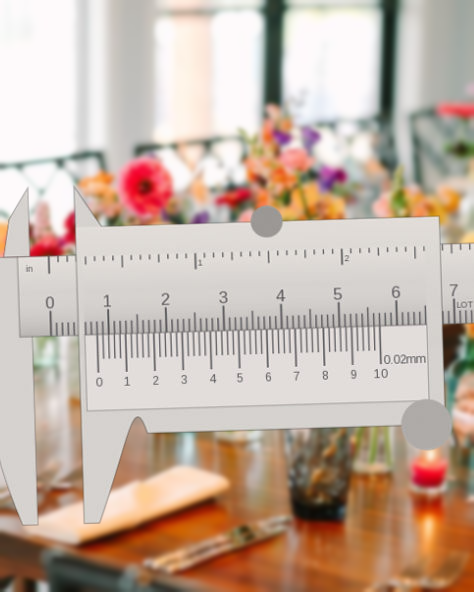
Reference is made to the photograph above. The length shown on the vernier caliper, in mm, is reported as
8.0 mm
